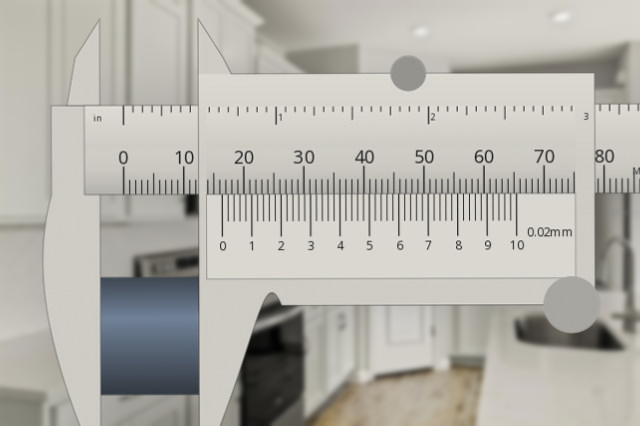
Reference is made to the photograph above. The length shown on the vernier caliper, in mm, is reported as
16.4 mm
